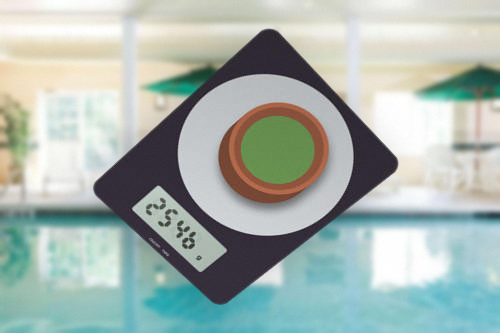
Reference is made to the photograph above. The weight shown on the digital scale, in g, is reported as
2546 g
